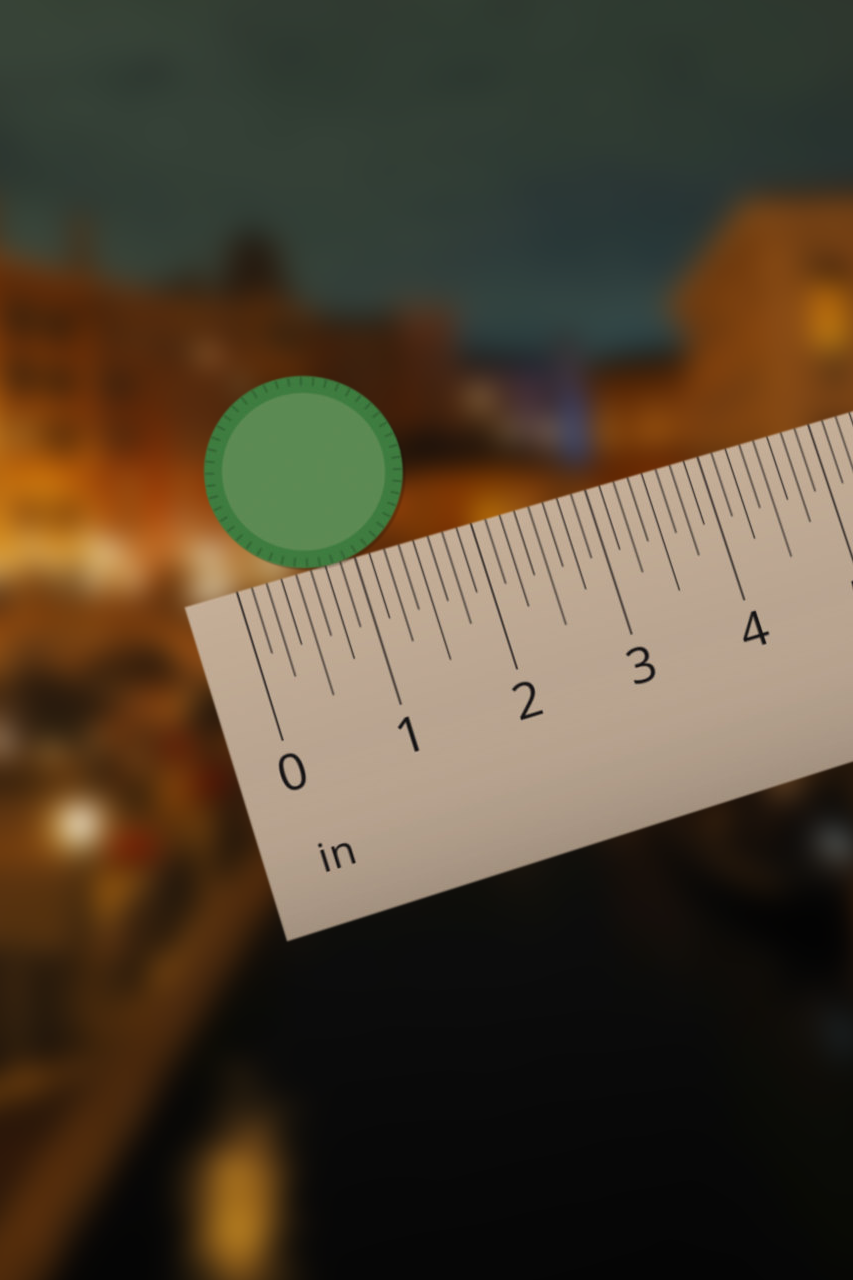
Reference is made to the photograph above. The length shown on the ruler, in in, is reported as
1.625 in
